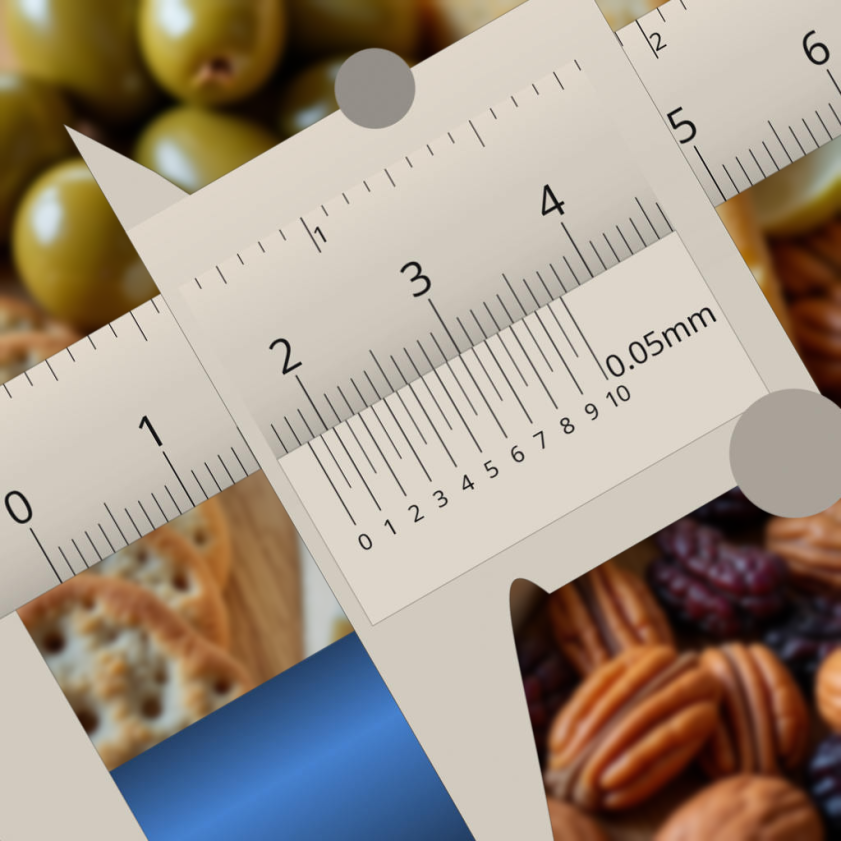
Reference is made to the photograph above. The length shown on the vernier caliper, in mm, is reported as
18.5 mm
